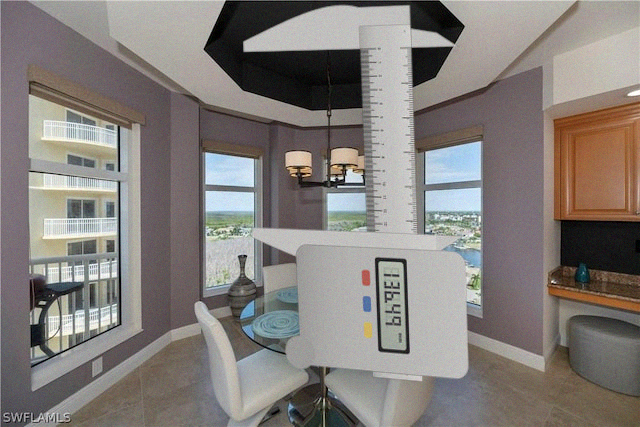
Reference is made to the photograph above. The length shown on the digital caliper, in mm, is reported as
136.49 mm
